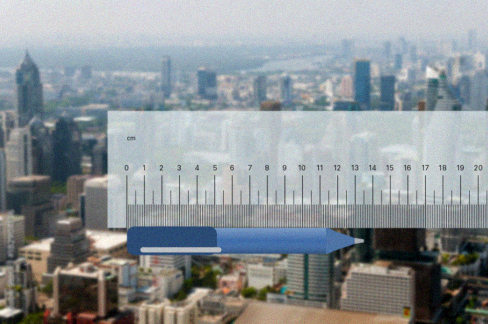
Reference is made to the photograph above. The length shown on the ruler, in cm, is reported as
13.5 cm
